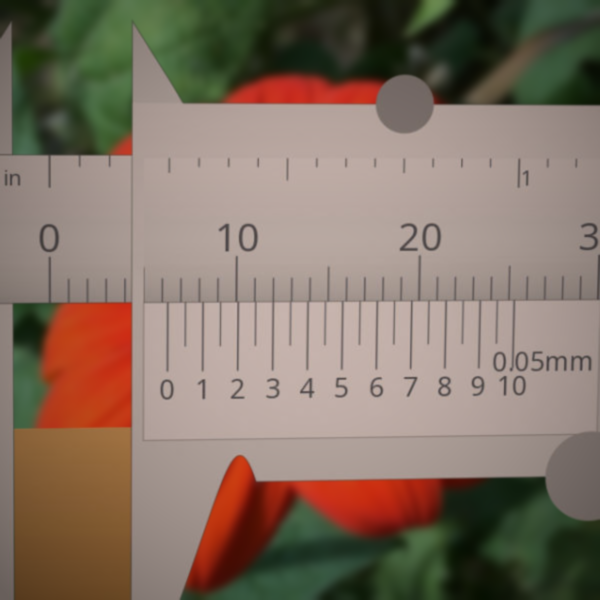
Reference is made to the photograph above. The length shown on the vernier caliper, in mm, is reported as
6.3 mm
